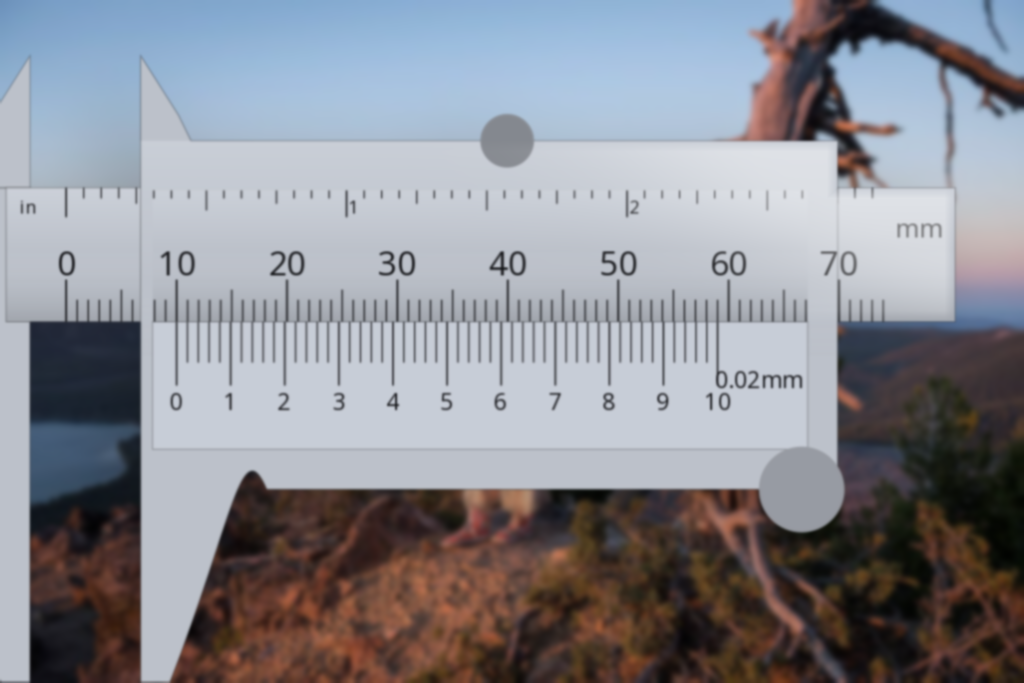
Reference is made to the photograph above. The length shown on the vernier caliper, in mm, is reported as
10.0 mm
